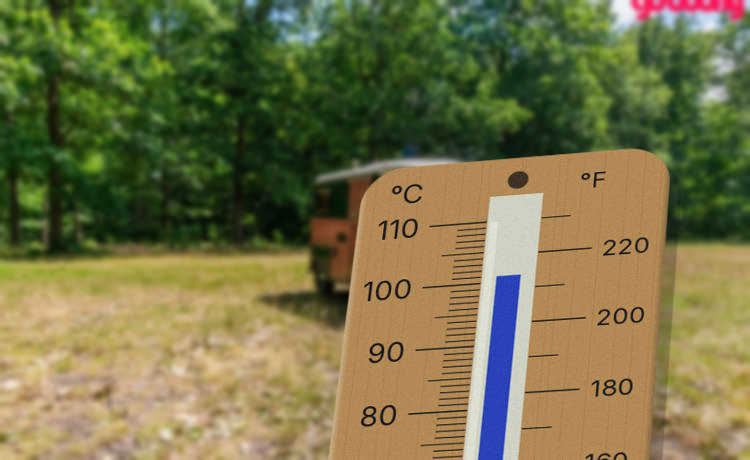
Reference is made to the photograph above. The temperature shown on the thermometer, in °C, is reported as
101 °C
